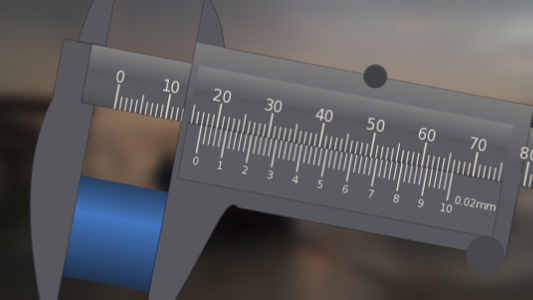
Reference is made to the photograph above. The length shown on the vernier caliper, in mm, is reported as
17.0 mm
